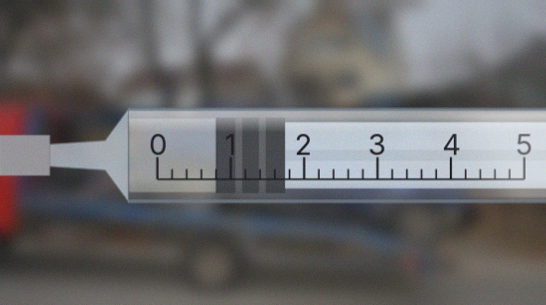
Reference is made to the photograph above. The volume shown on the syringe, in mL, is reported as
0.8 mL
